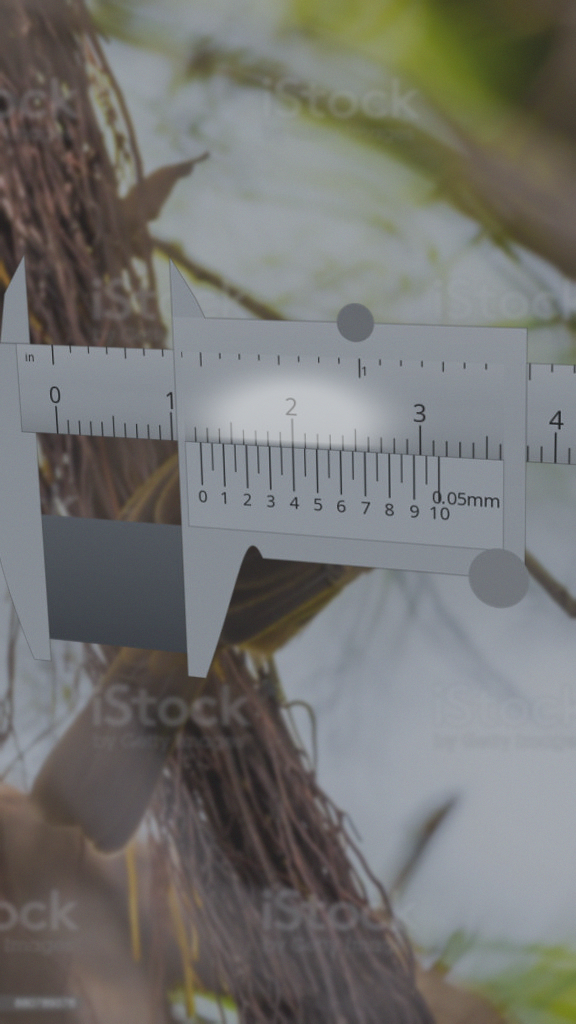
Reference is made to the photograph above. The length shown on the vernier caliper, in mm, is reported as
12.4 mm
